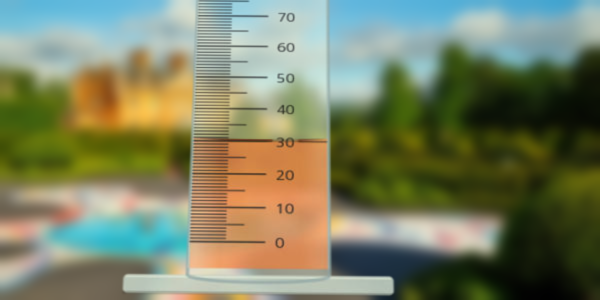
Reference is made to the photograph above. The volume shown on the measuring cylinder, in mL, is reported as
30 mL
